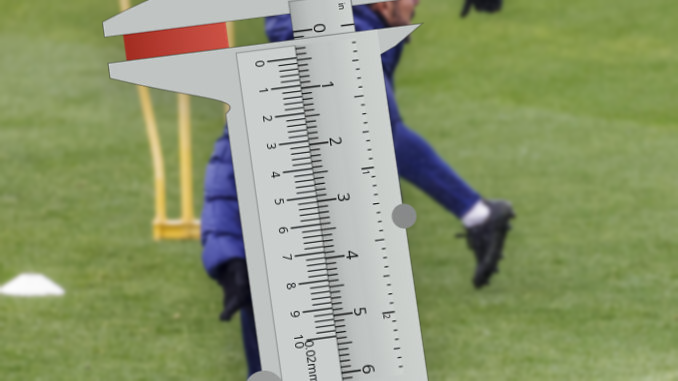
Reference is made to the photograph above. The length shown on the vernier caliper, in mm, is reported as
4.6 mm
